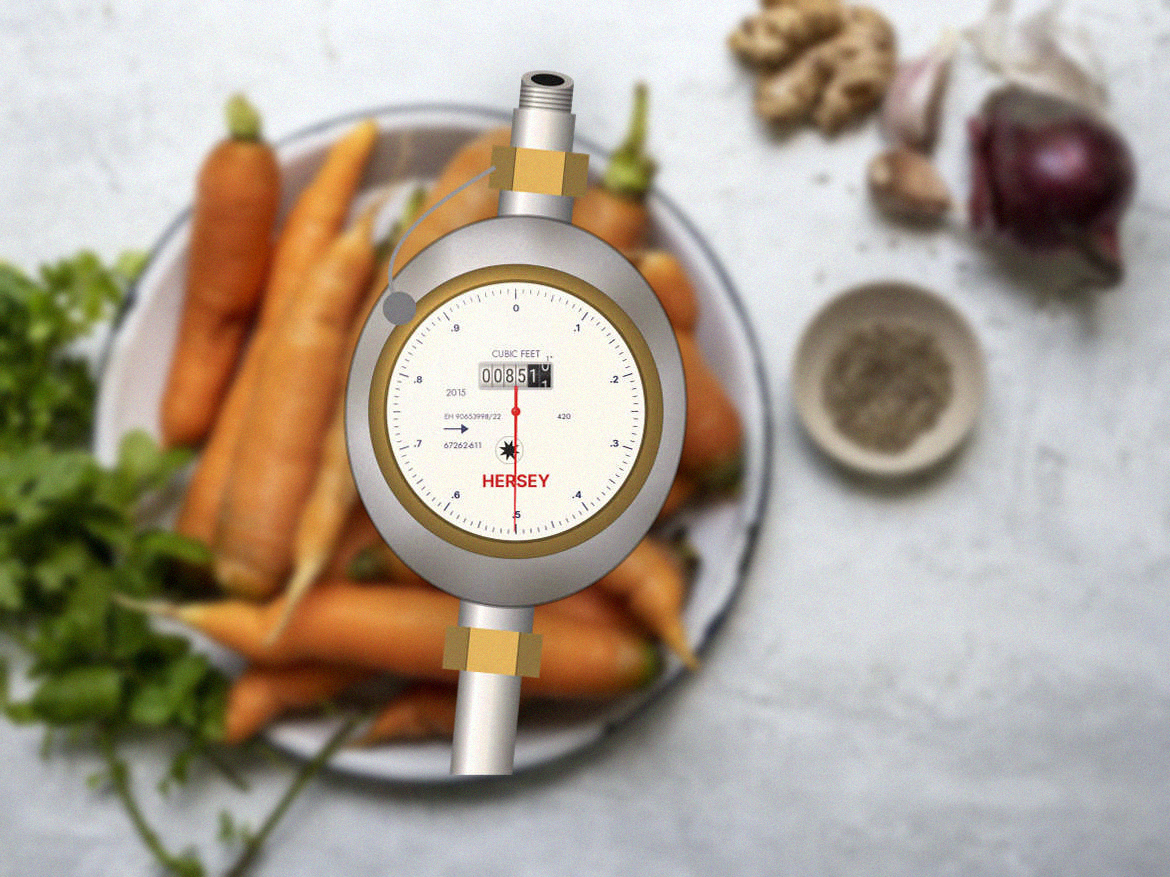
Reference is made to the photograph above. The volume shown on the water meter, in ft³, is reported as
8510.50 ft³
